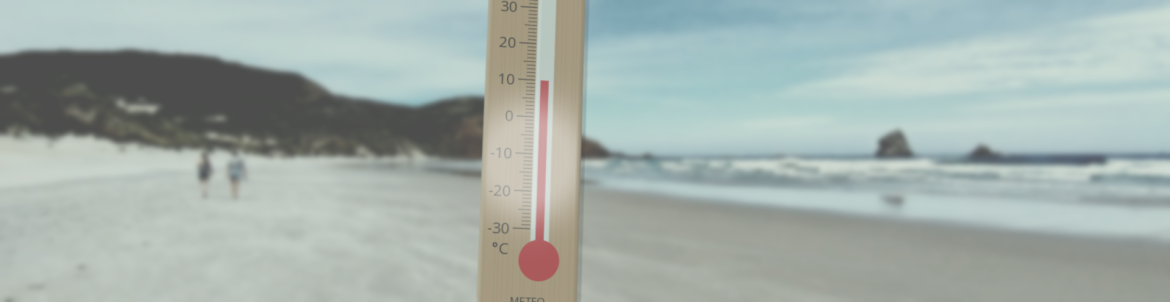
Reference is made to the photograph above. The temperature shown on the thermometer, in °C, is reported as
10 °C
